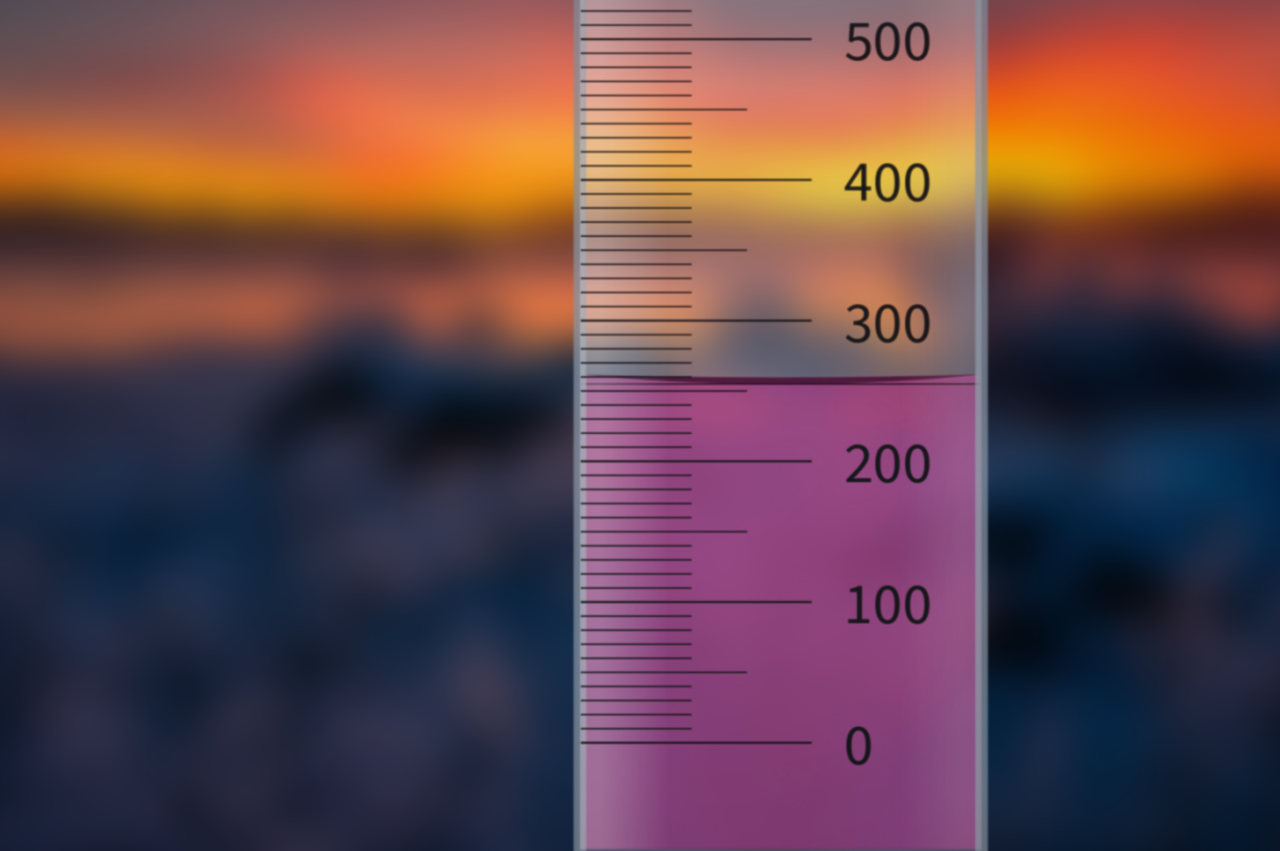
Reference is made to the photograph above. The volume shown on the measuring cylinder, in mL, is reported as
255 mL
